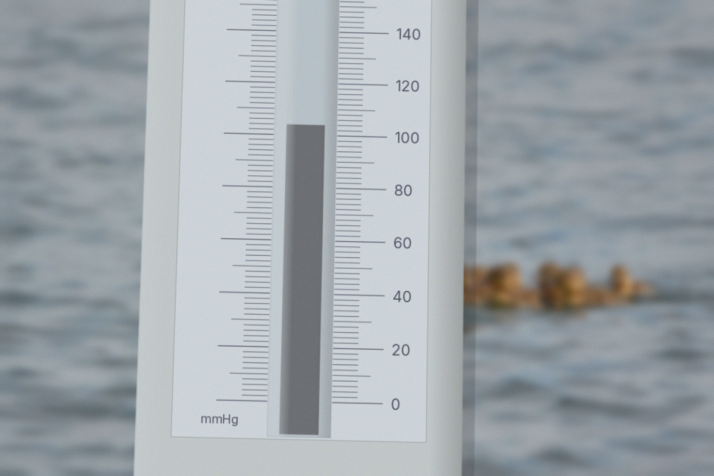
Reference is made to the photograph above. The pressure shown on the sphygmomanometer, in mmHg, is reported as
104 mmHg
